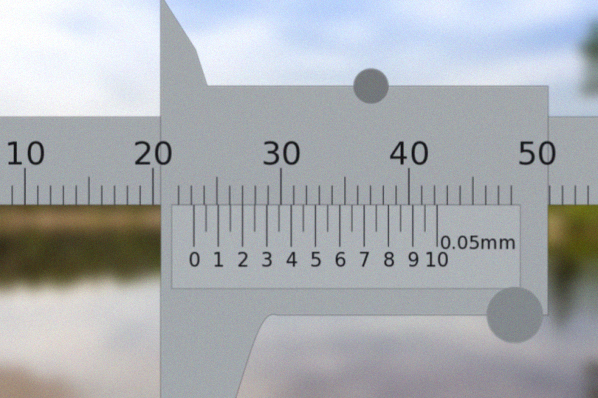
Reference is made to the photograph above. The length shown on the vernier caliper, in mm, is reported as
23.2 mm
